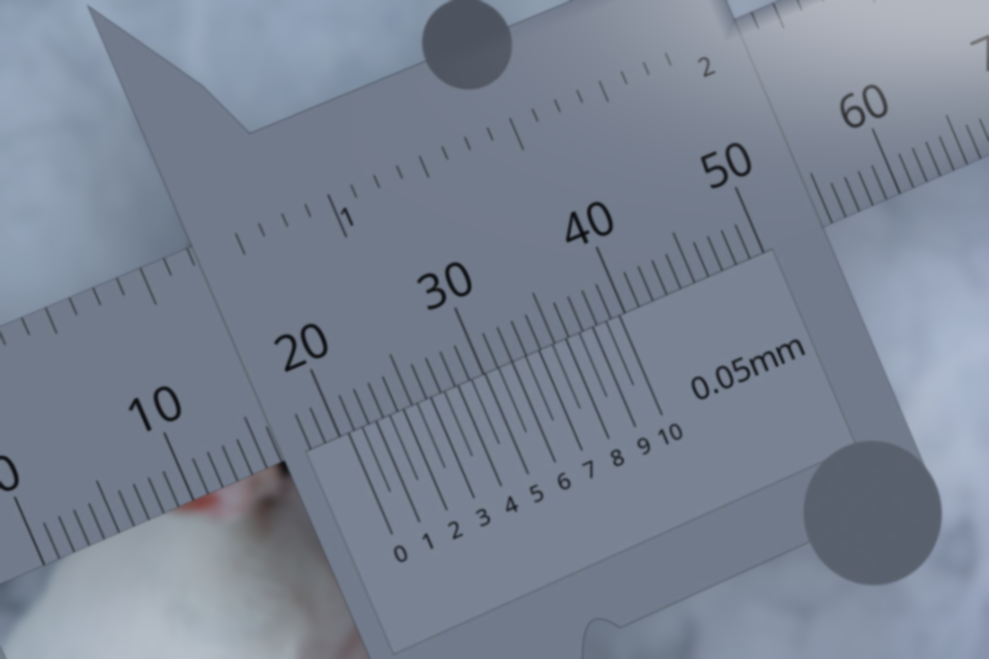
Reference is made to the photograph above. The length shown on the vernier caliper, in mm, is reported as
20.6 mm
